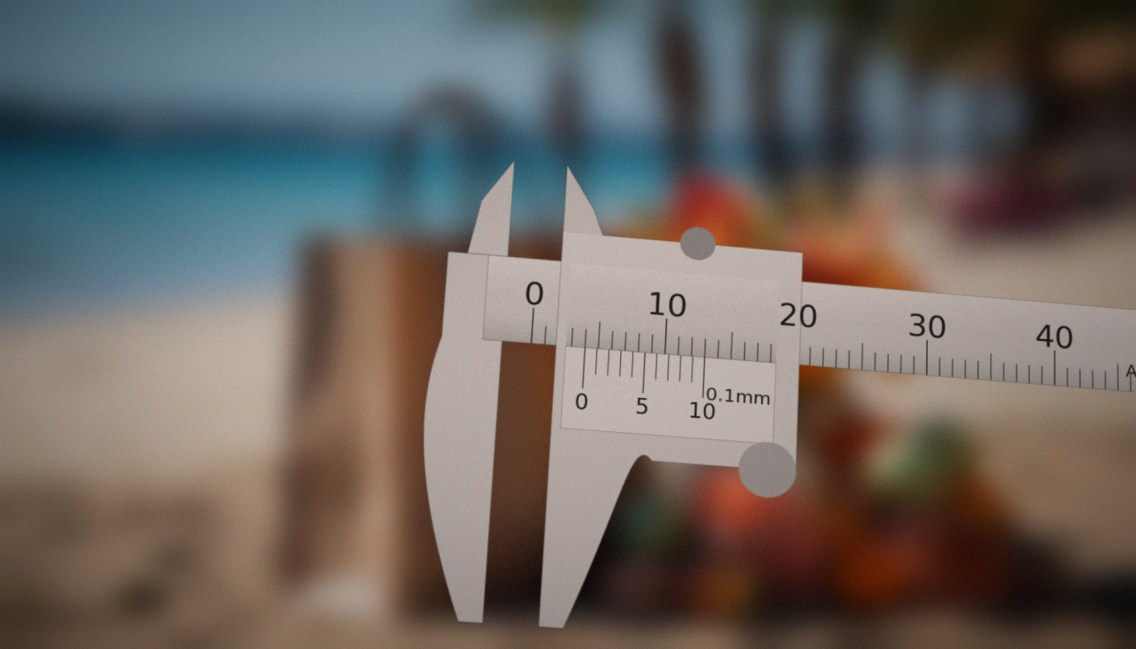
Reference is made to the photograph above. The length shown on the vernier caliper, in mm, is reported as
4.0 mm
